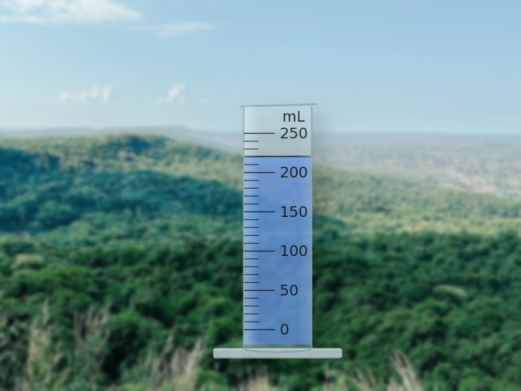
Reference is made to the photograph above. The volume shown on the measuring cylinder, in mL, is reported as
220 mL
